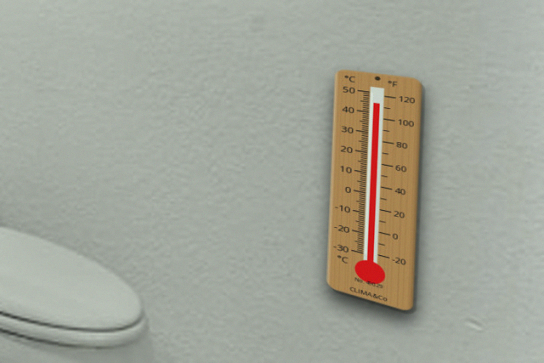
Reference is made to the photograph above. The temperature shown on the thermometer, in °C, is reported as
45 °C
